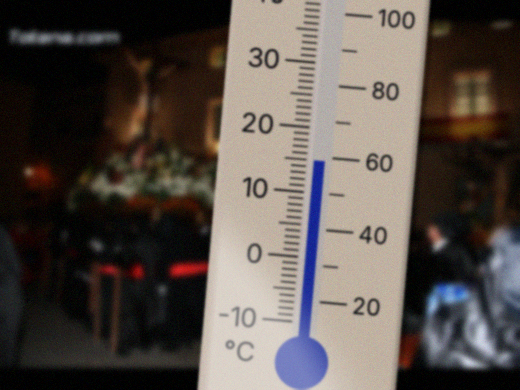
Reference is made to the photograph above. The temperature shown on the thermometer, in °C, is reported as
15 °C
